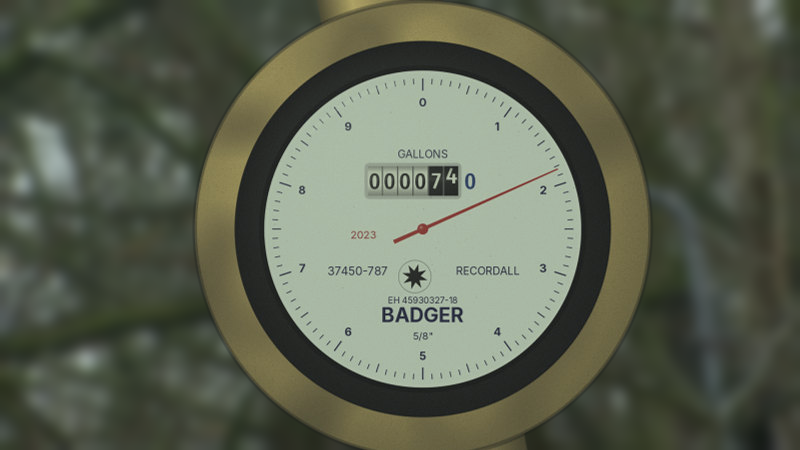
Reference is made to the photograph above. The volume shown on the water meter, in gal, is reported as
741.8 gal
